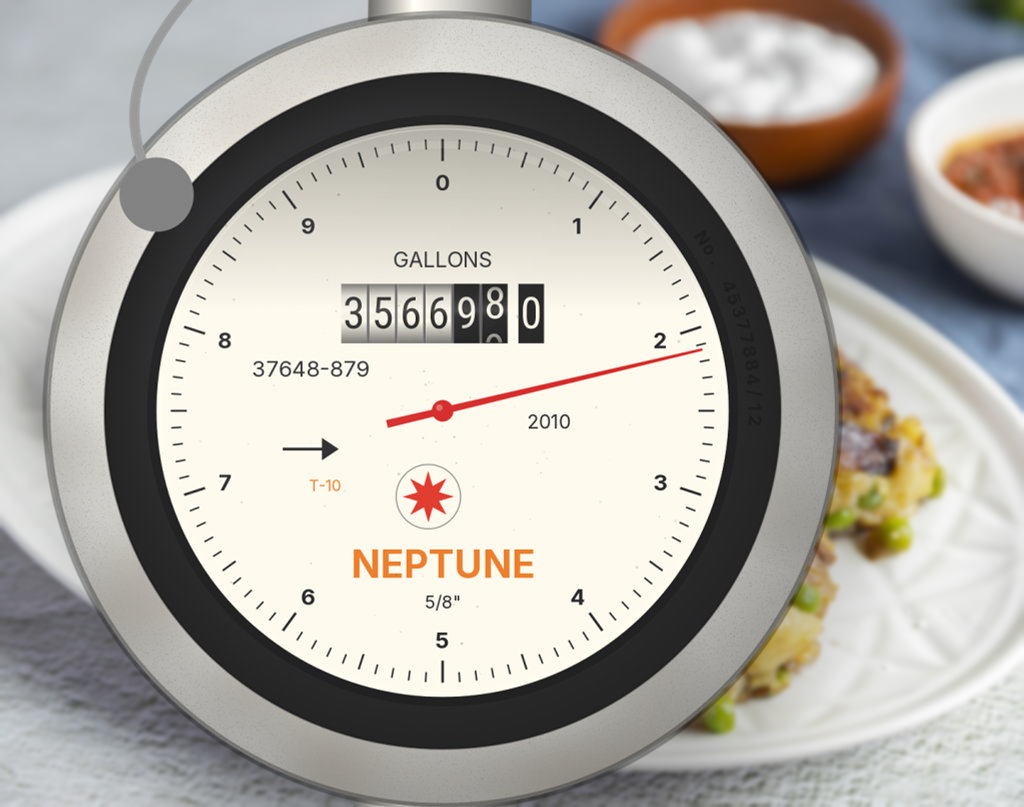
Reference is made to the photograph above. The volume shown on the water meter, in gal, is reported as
3566982.1 gal
